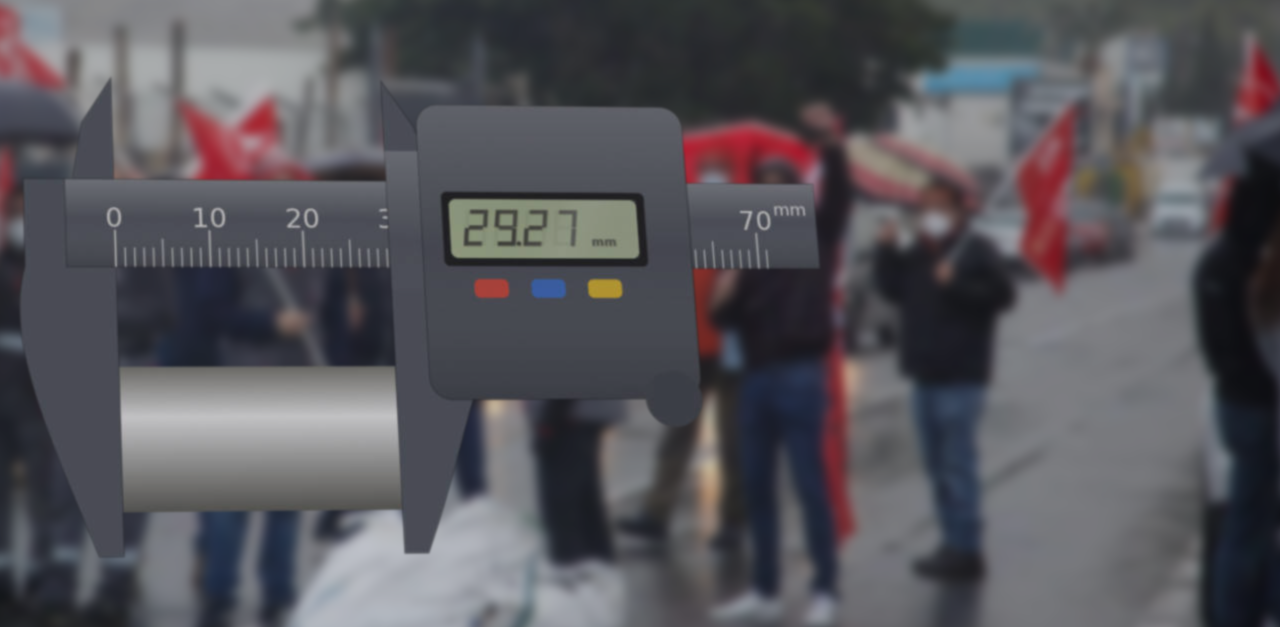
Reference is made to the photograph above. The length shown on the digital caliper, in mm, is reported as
29.27 mm
